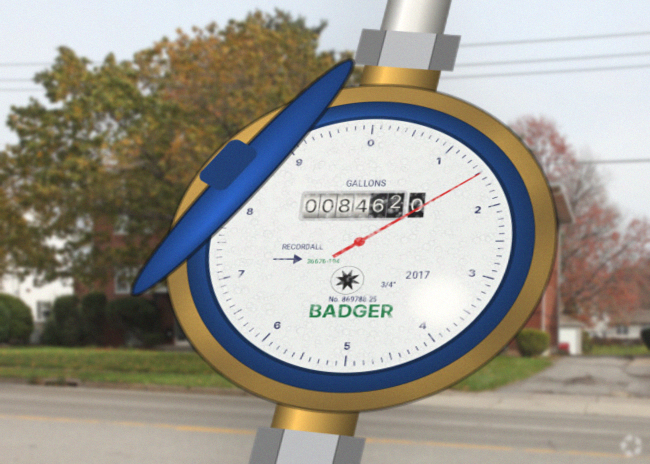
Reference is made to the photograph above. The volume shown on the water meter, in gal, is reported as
84621.5 gal
